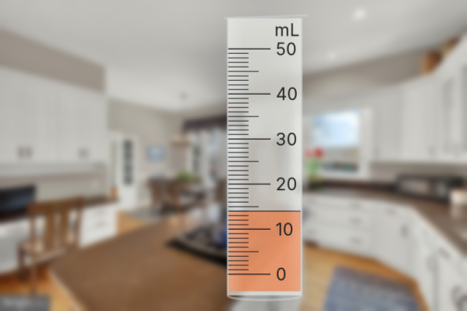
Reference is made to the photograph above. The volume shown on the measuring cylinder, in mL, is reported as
14 mL
